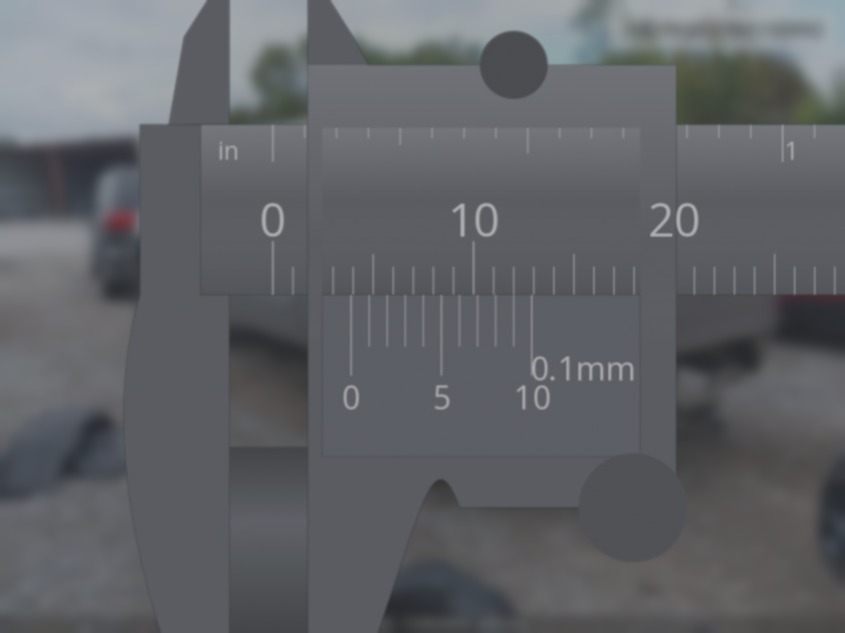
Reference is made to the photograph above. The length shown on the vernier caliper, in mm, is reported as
3.9 mm
